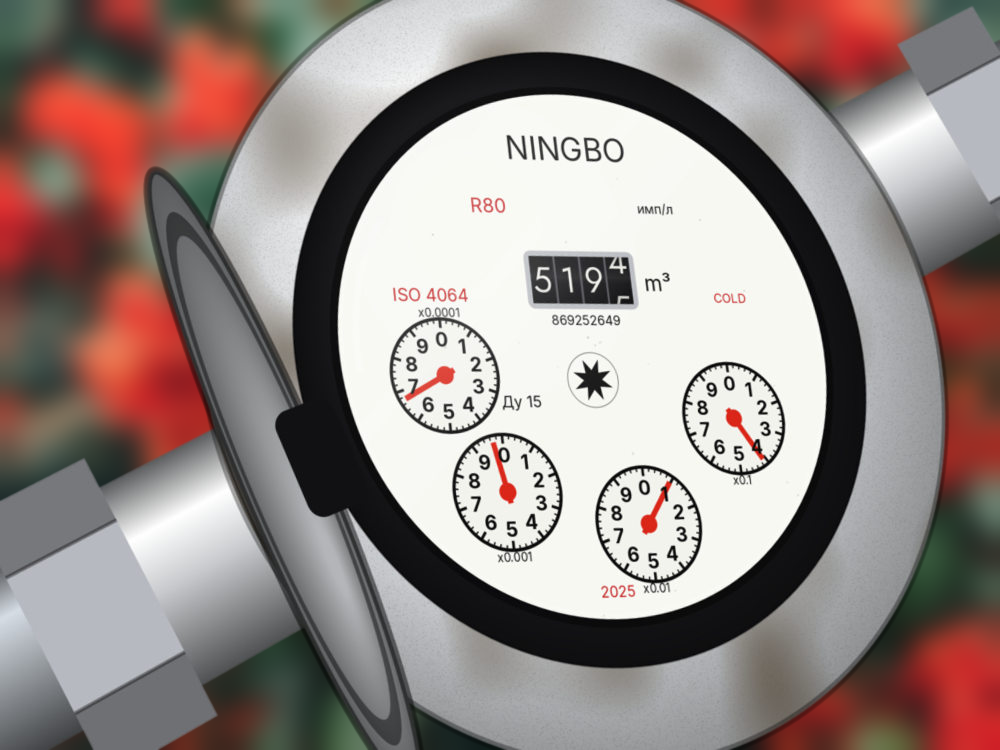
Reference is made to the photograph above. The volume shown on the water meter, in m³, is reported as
5194.4096 m³
